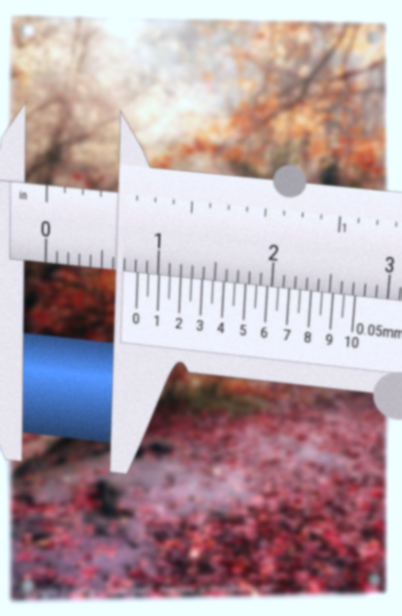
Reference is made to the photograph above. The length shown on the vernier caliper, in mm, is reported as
8.2 mm
